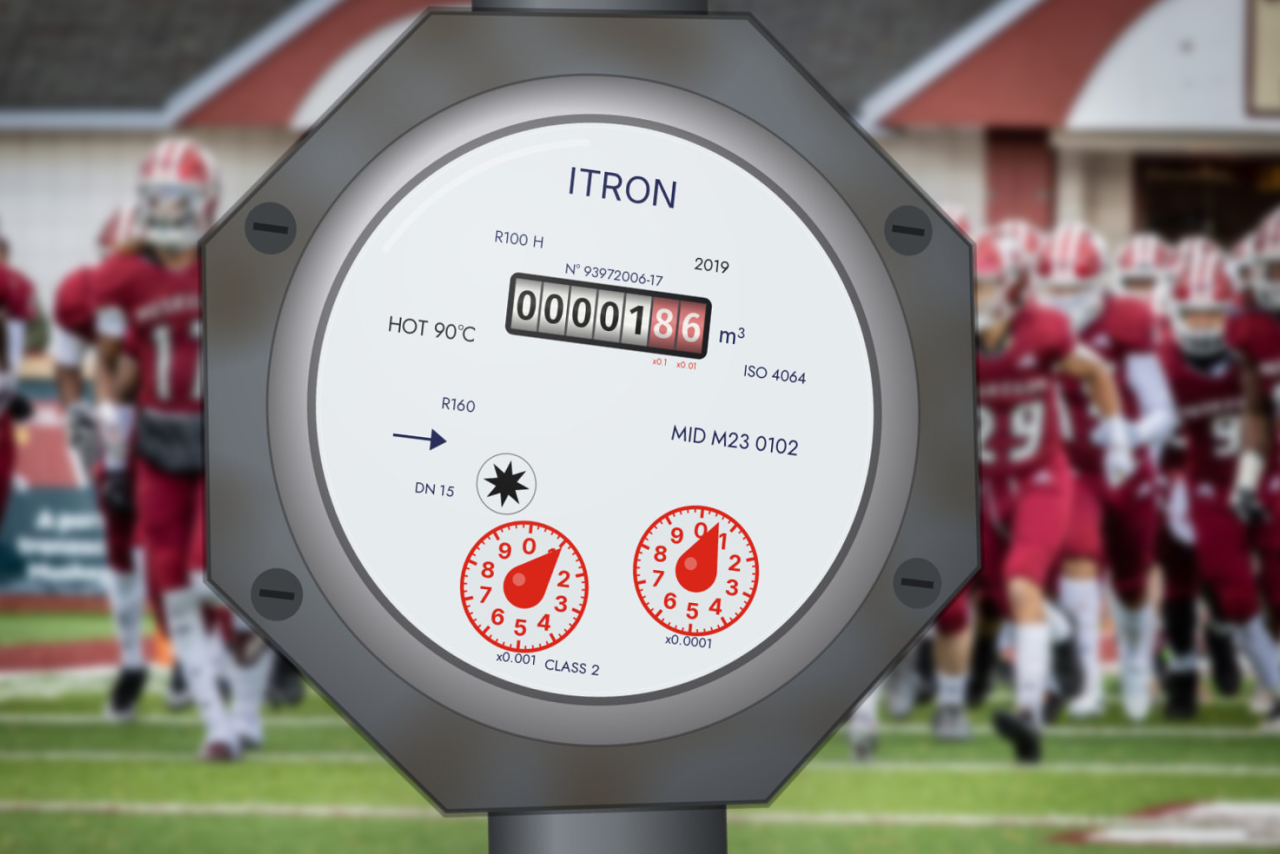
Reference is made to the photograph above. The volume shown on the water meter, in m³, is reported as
1.8610 m³
